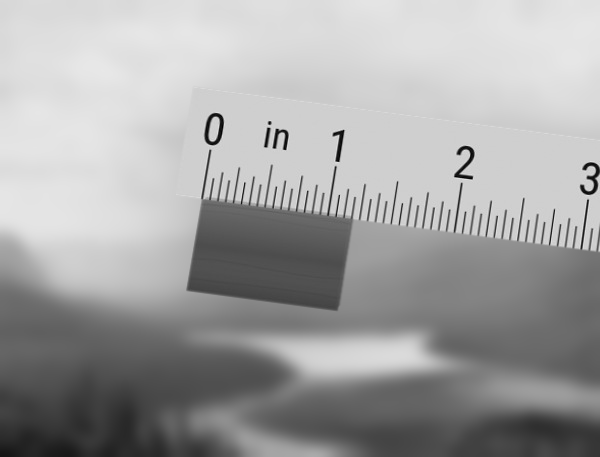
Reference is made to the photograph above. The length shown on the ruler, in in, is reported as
1.1875 in
